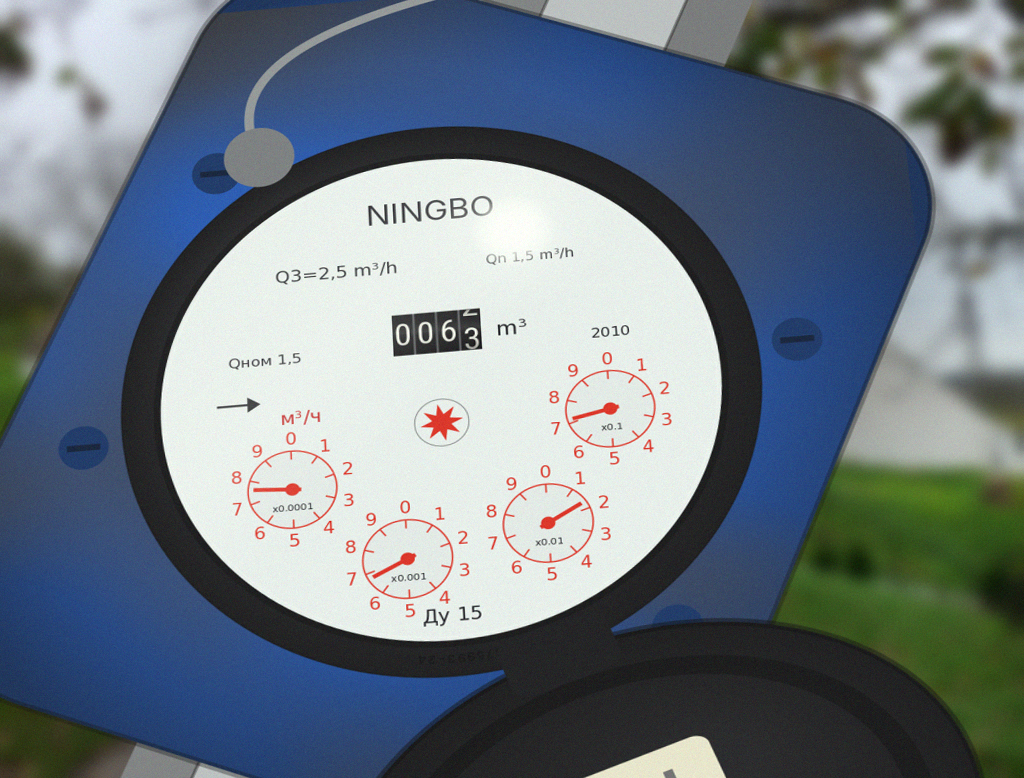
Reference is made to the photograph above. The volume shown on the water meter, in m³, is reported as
62.7167 m³
